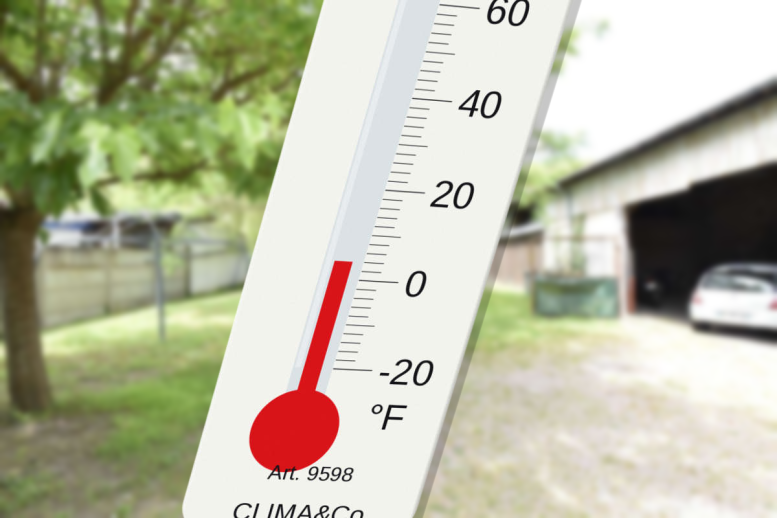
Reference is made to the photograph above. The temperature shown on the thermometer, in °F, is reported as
4 °F
